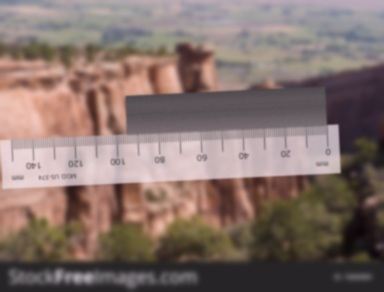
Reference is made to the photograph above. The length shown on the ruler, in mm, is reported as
95 mm
